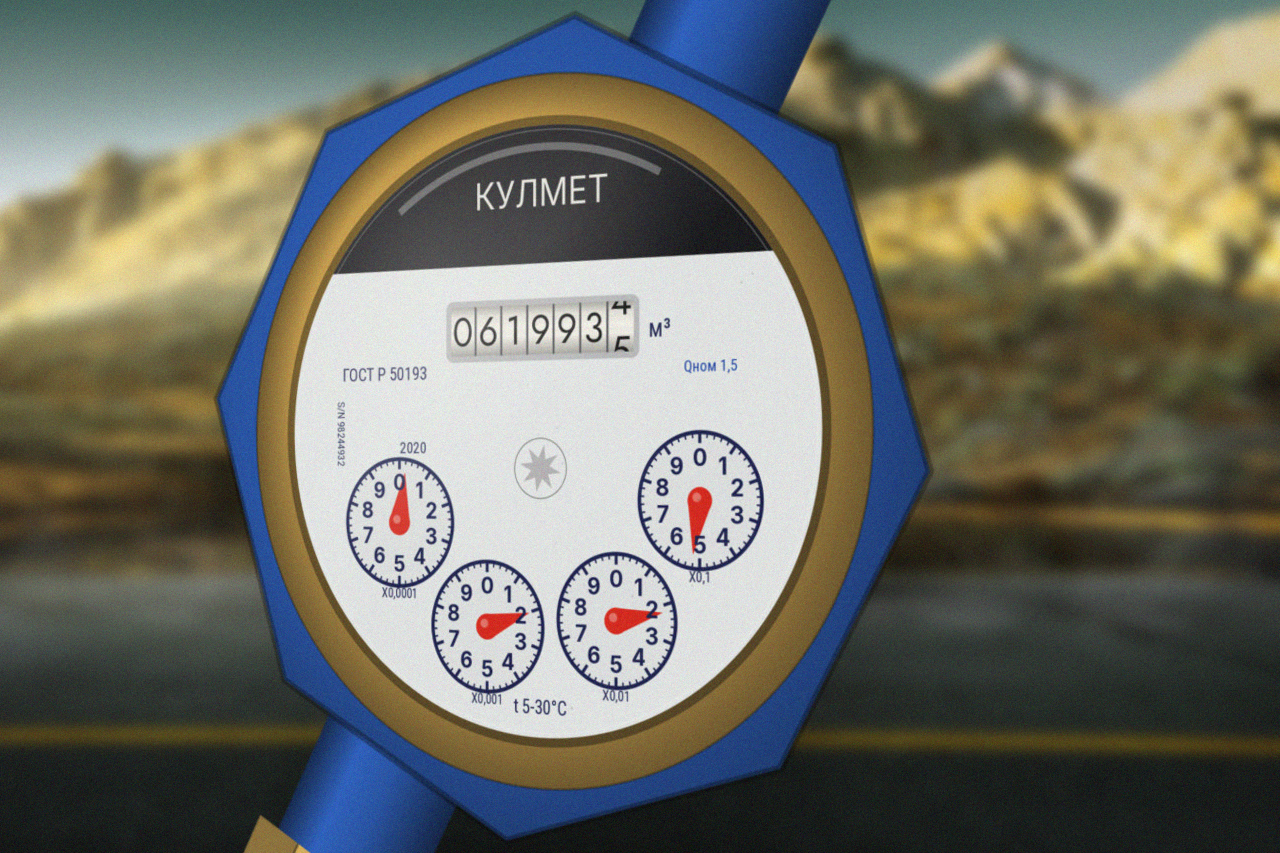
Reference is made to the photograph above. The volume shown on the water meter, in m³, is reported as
619934.5220 m³
